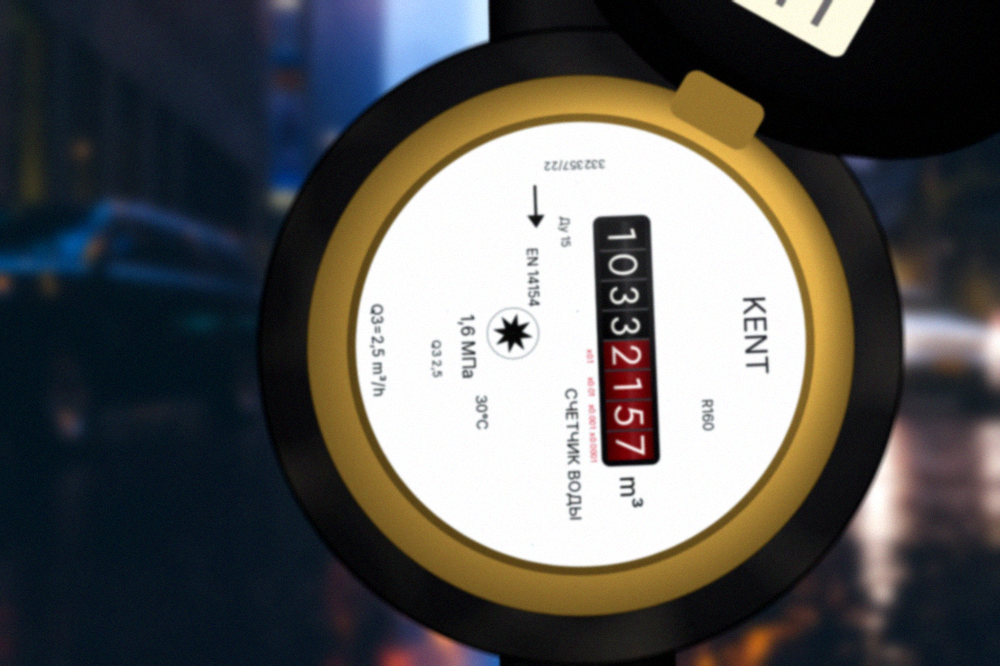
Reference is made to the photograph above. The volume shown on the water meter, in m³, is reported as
1033.2157 m³
